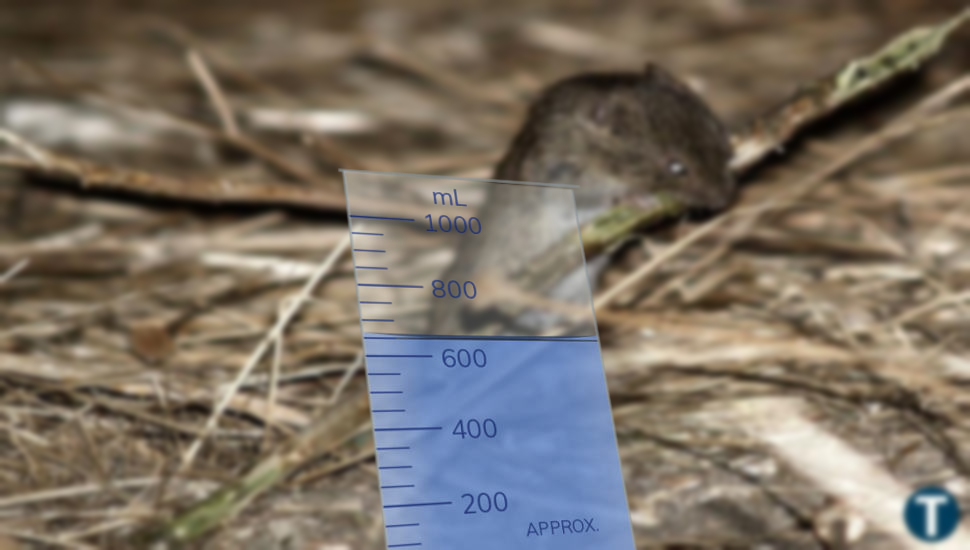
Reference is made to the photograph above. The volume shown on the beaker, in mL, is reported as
650 mL
